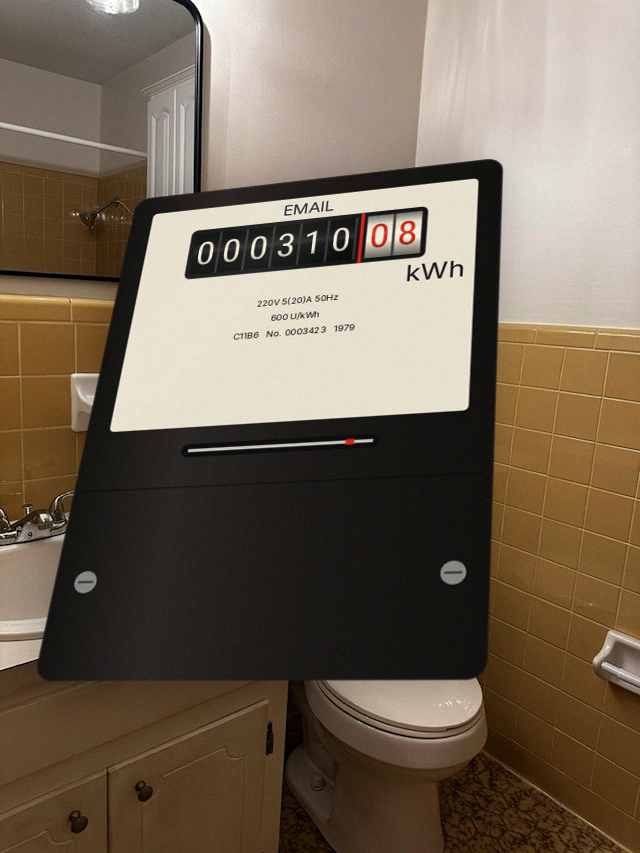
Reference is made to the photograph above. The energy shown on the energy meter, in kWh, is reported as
310.08 kWh
